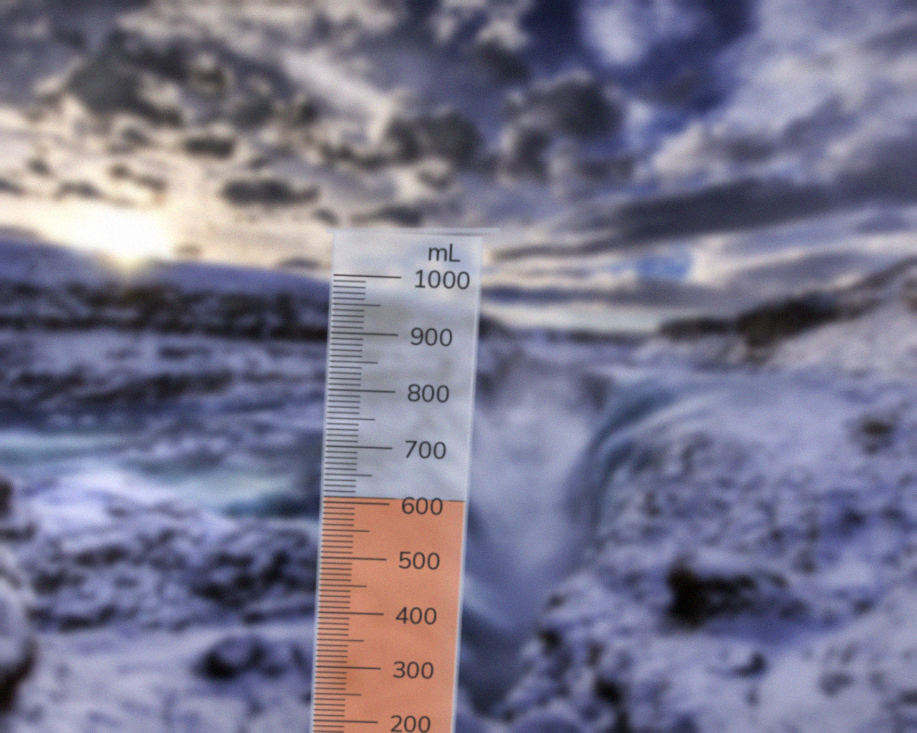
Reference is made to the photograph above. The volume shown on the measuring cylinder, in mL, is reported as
610 mL
